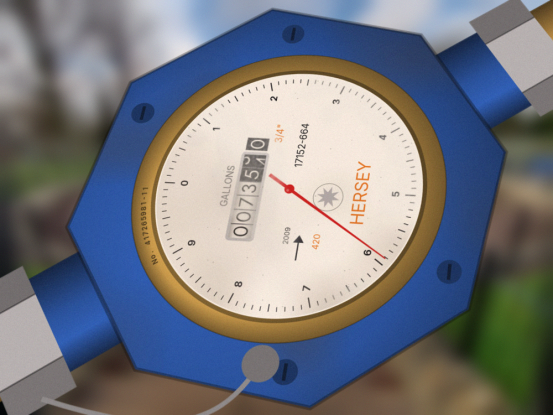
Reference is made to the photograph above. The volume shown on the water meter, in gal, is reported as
73535.9 gal
